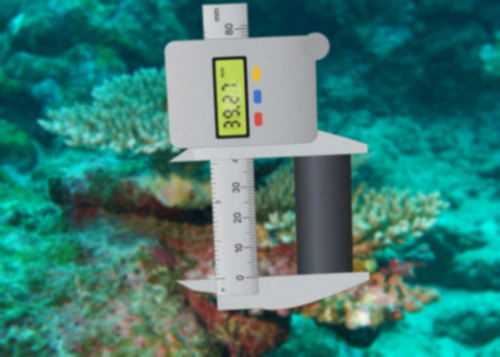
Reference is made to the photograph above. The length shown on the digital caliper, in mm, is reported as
39.27 mm
